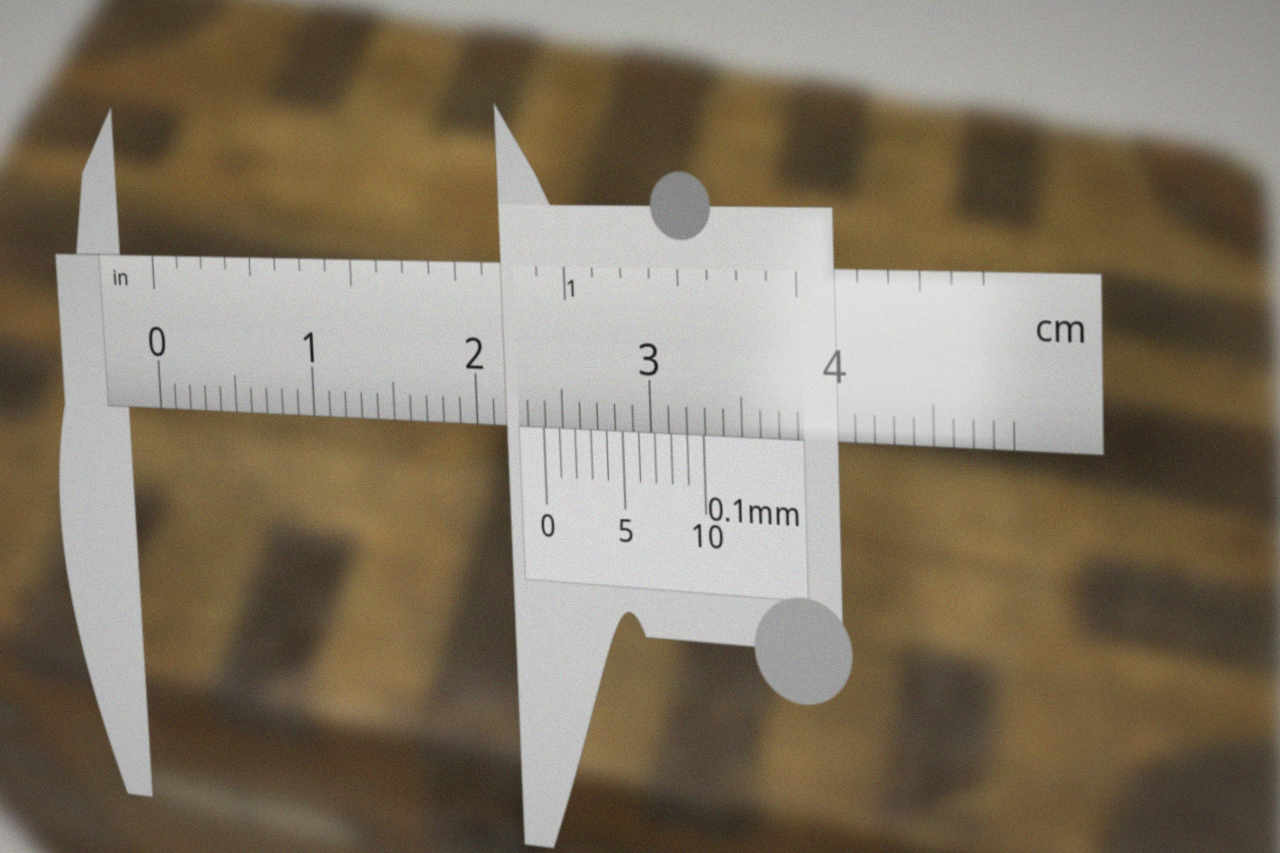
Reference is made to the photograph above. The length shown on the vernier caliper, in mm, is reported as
23.9 mm
